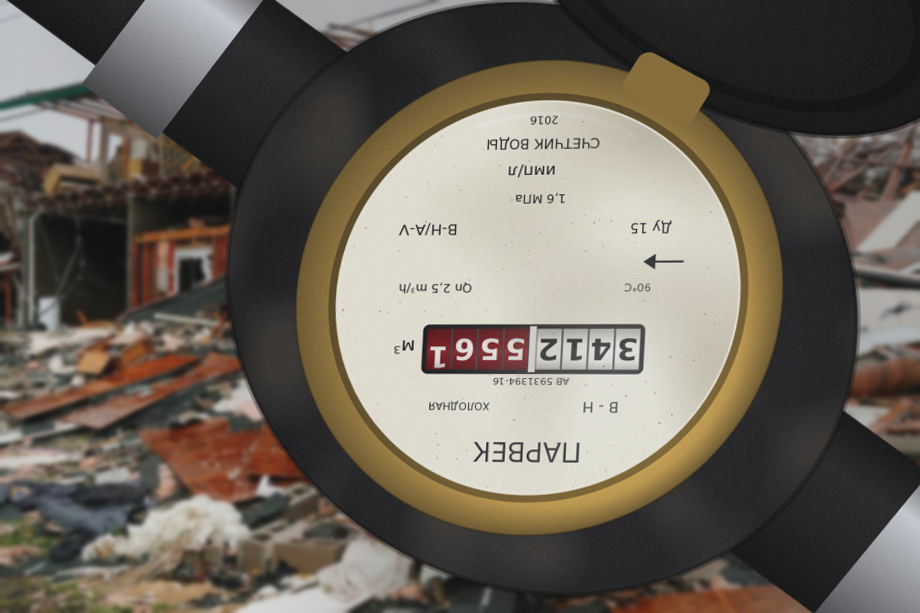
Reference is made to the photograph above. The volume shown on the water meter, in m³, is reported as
3412.5561 m³
